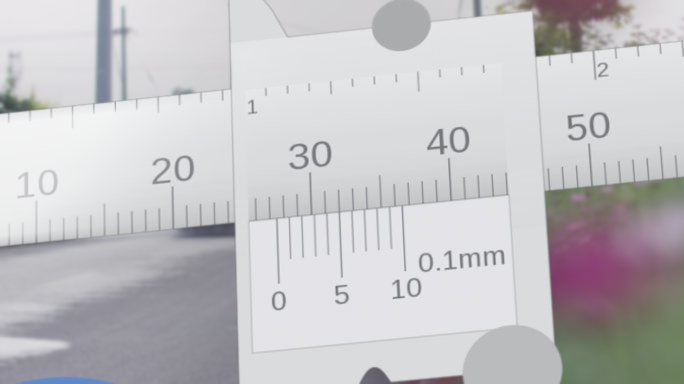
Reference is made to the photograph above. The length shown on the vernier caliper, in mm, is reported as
27.5 mm
